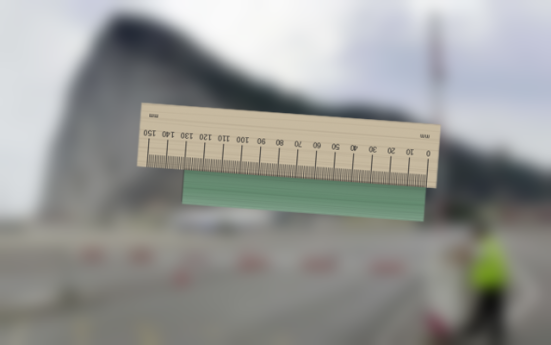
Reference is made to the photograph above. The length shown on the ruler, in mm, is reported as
130 mm
